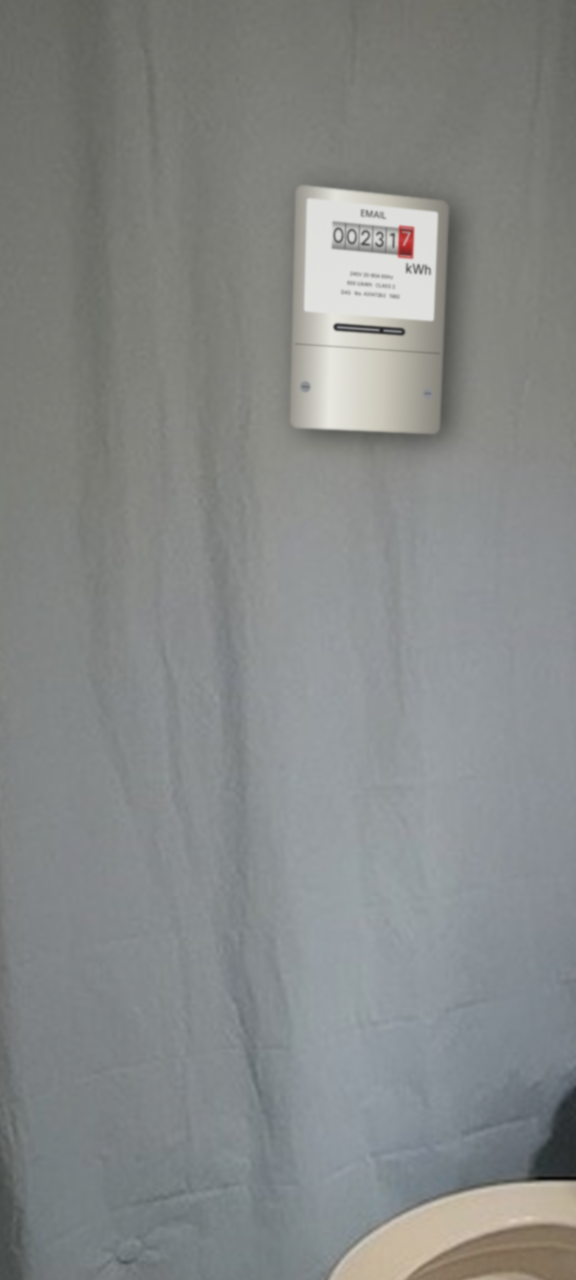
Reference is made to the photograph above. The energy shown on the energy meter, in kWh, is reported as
231.7 kWh
